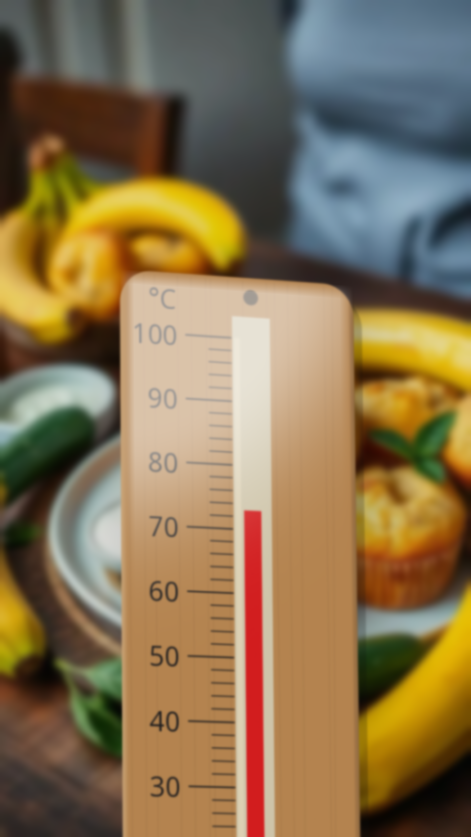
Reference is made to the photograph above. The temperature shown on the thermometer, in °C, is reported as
73 °C
